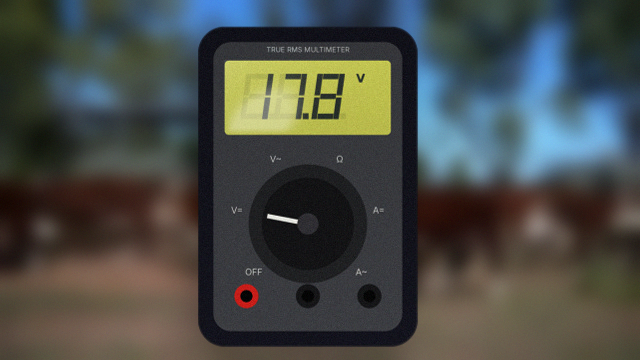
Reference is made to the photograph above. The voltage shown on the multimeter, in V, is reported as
17.8 V
